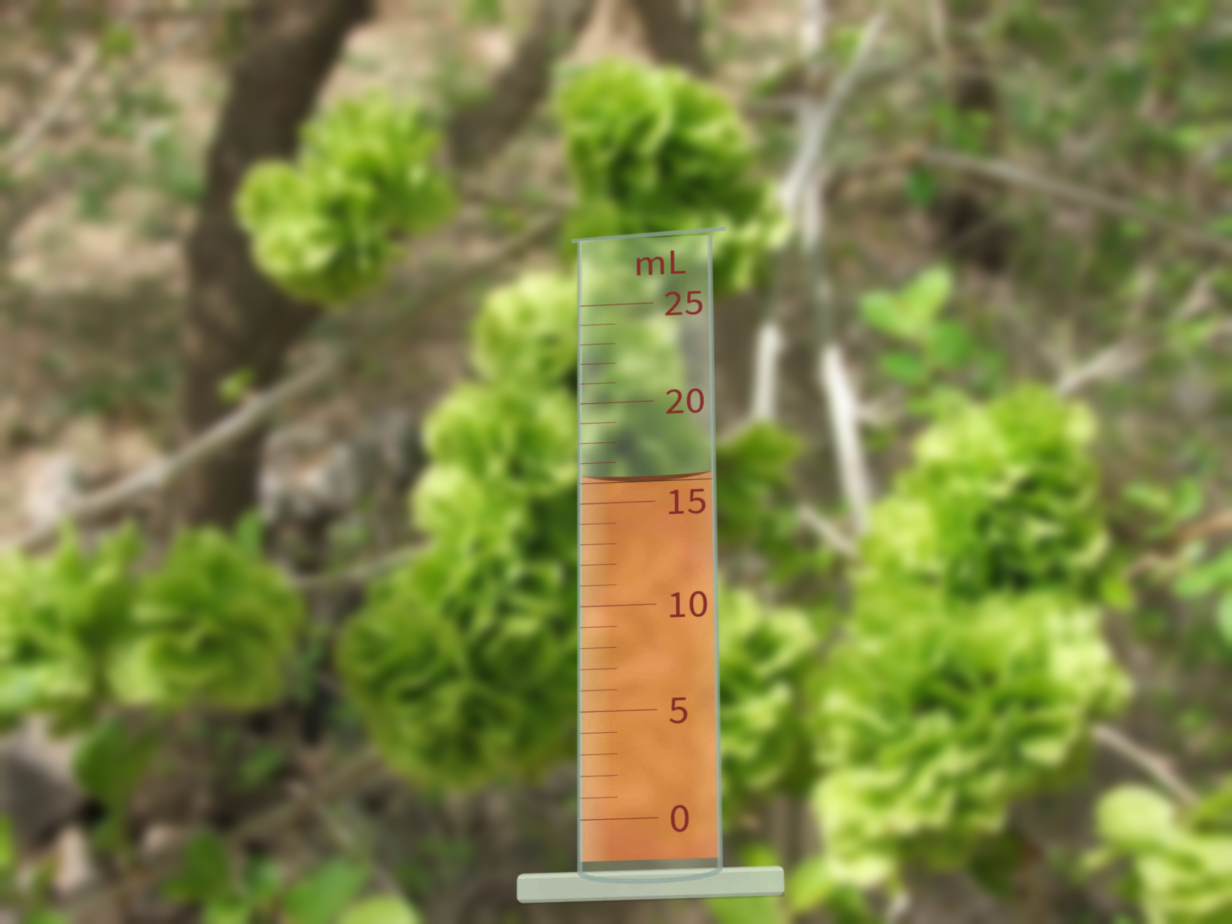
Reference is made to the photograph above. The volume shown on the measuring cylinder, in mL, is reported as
16 mL
